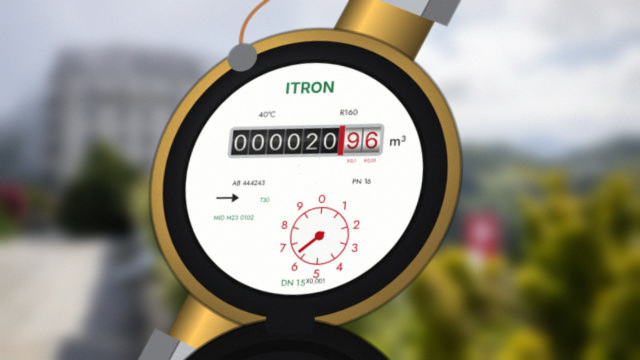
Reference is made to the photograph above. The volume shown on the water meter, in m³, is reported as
20.966 m³
